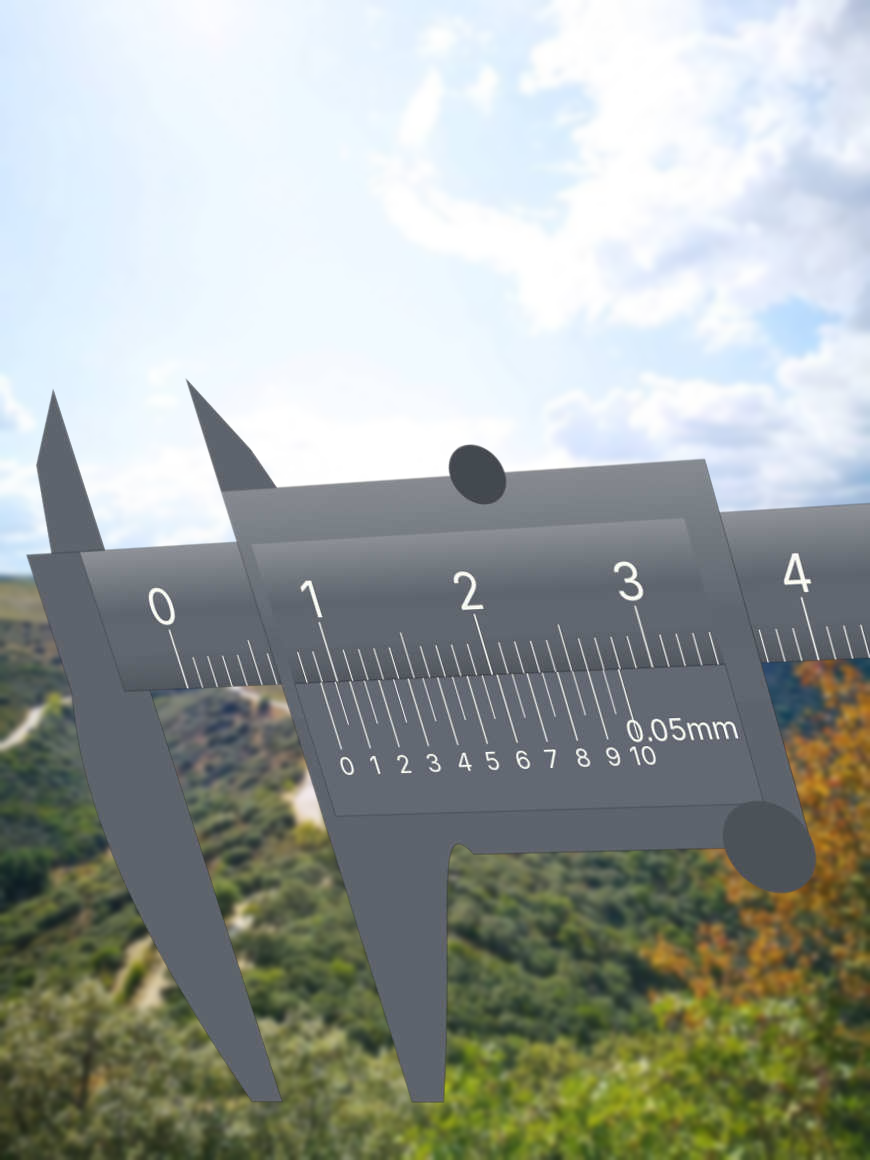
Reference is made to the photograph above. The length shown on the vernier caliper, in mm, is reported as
8.9 mm
